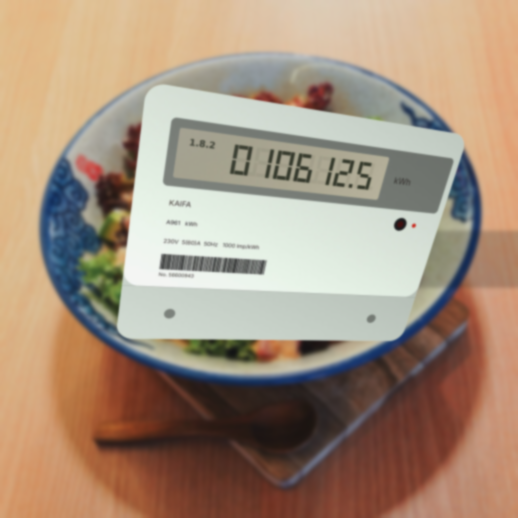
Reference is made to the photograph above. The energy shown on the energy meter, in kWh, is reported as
10612.5 kWh
